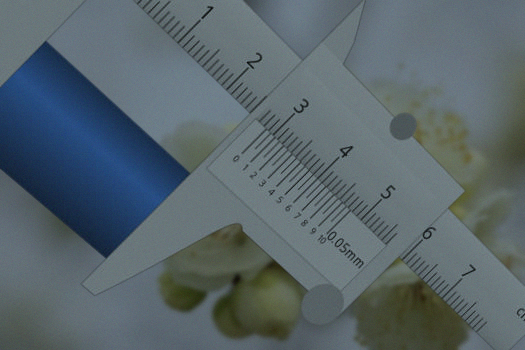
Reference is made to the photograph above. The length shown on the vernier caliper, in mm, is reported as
28.6 mm
